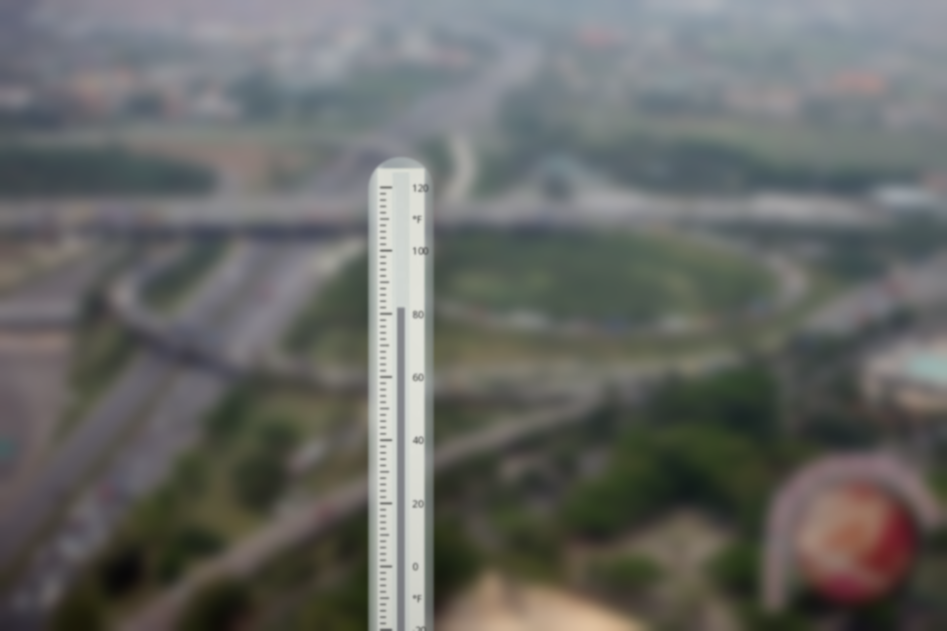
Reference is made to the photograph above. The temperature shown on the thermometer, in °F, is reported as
82 °F
